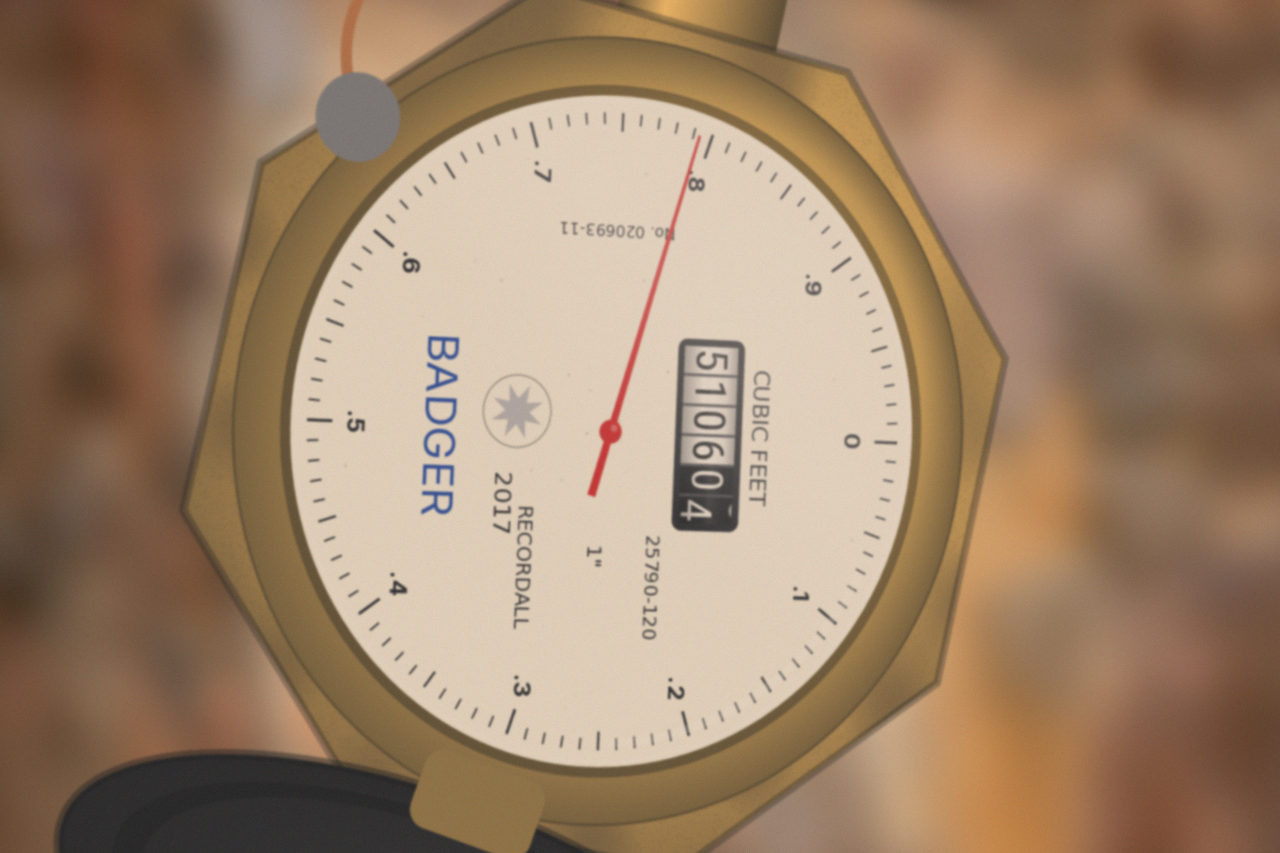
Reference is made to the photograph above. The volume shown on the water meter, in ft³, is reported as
510603.79 ft³
